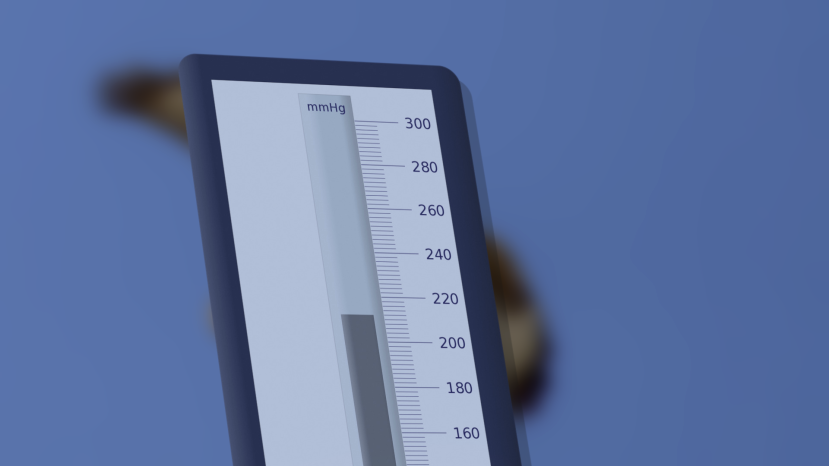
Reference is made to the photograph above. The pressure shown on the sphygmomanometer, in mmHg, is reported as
212 mmHg
